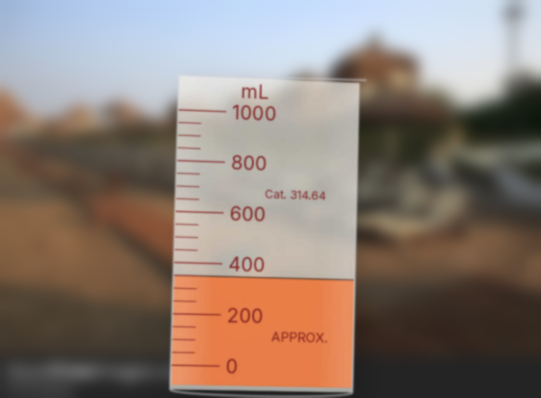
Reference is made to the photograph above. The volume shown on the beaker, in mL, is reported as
350 mL
